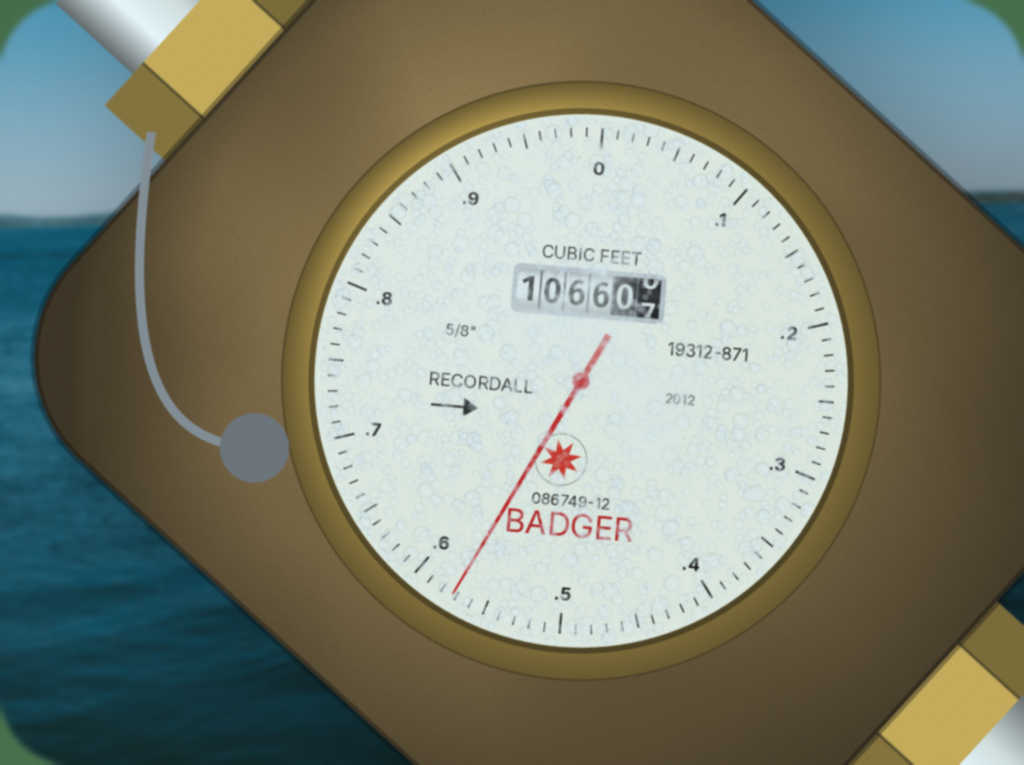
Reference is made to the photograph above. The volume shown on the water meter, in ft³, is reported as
106606.57 ft³
